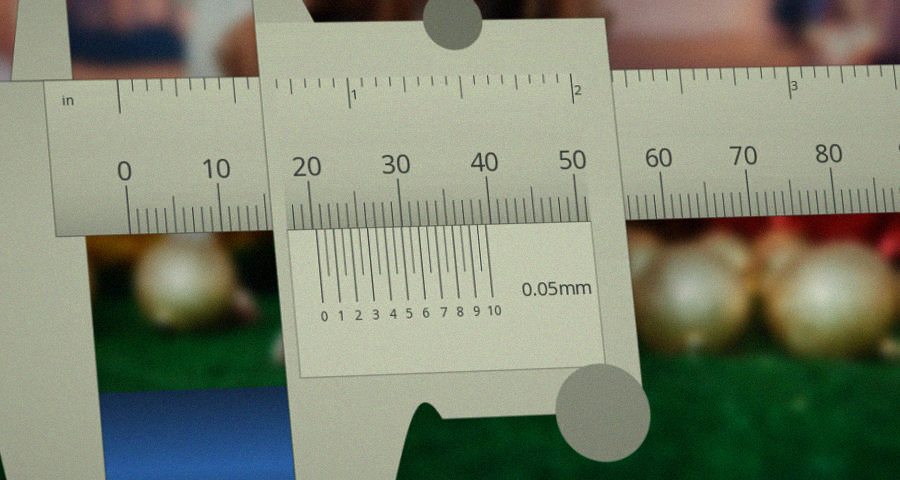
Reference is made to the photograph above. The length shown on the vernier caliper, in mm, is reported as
20.4 mm
